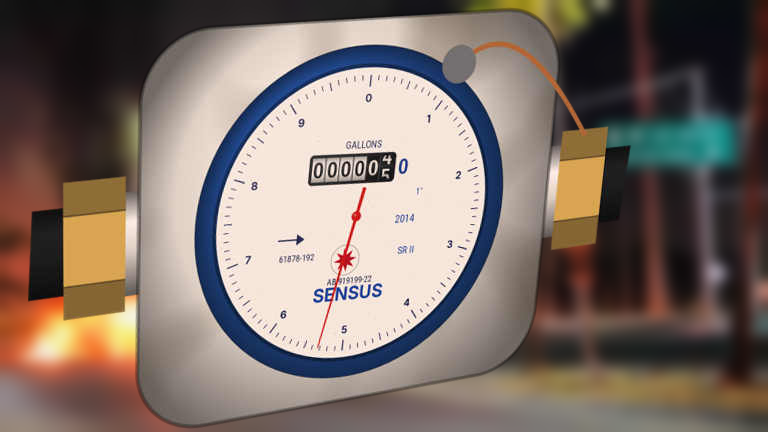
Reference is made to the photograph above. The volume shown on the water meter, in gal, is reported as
45.3 gal
